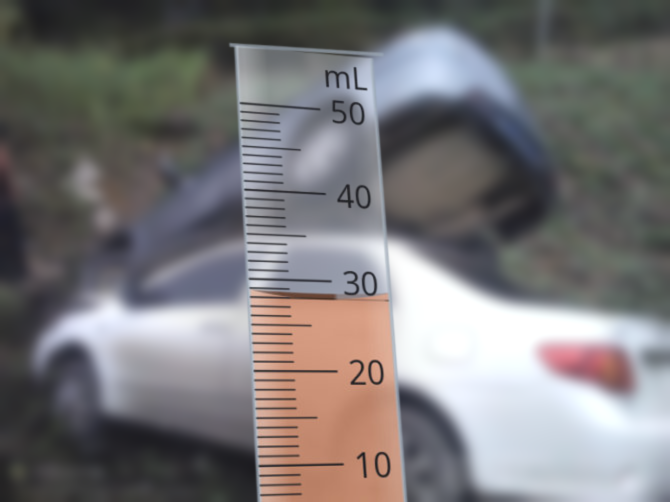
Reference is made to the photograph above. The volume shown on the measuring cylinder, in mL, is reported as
28 mL
